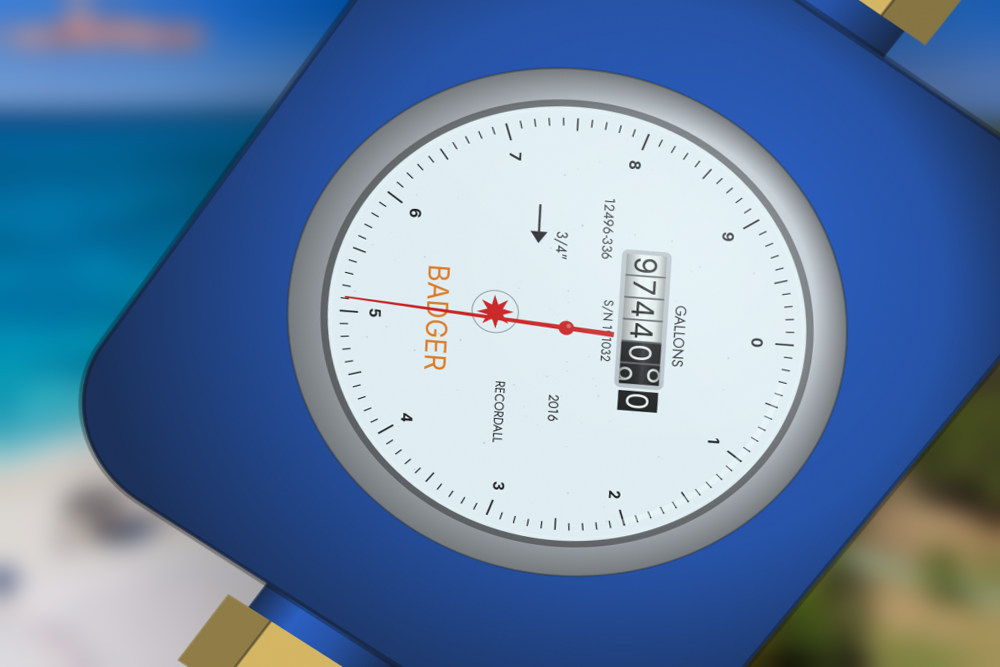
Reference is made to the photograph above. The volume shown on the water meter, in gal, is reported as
9744085.1 gal
